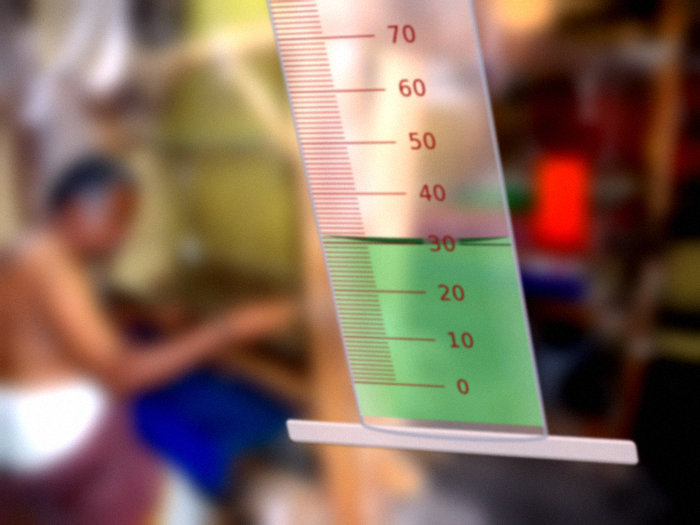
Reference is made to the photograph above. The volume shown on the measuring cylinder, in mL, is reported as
30 mL
